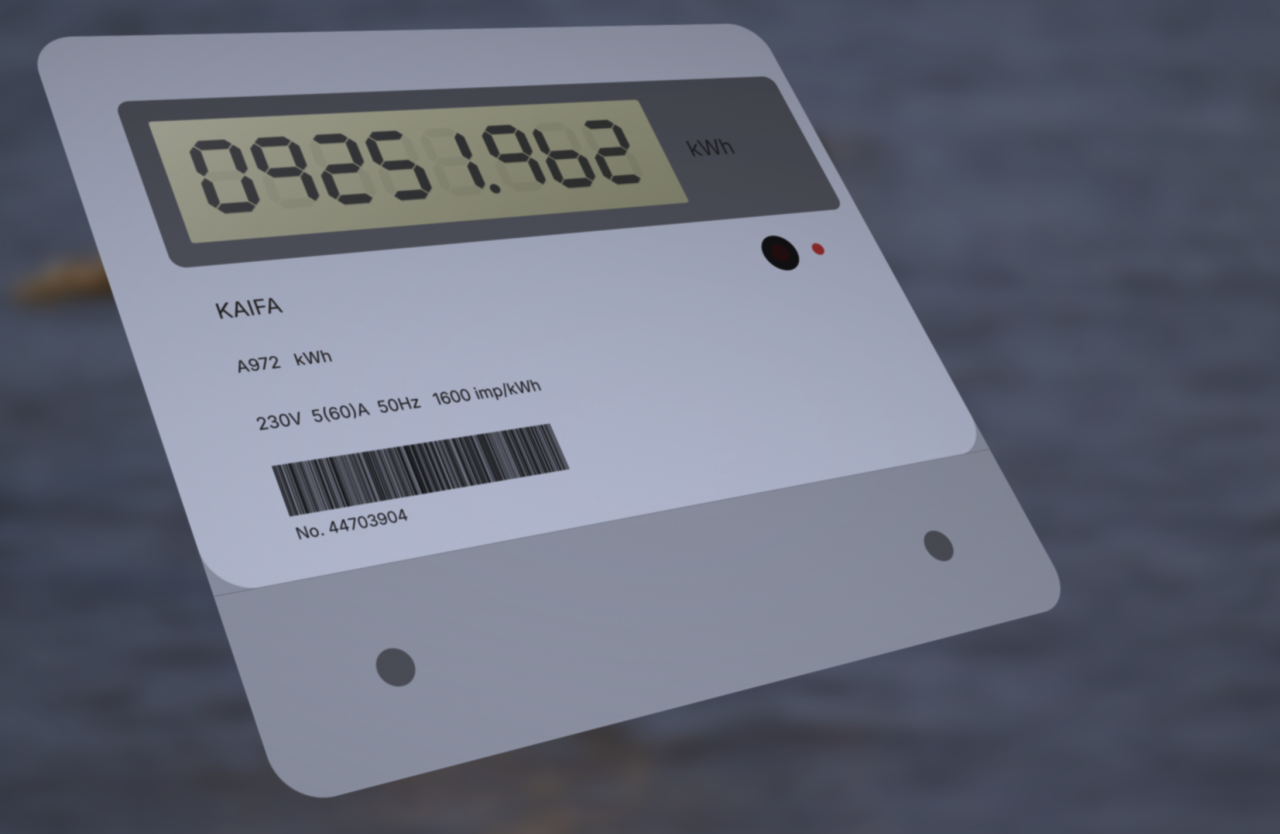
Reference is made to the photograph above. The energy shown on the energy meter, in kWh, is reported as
9251.962 kWh
